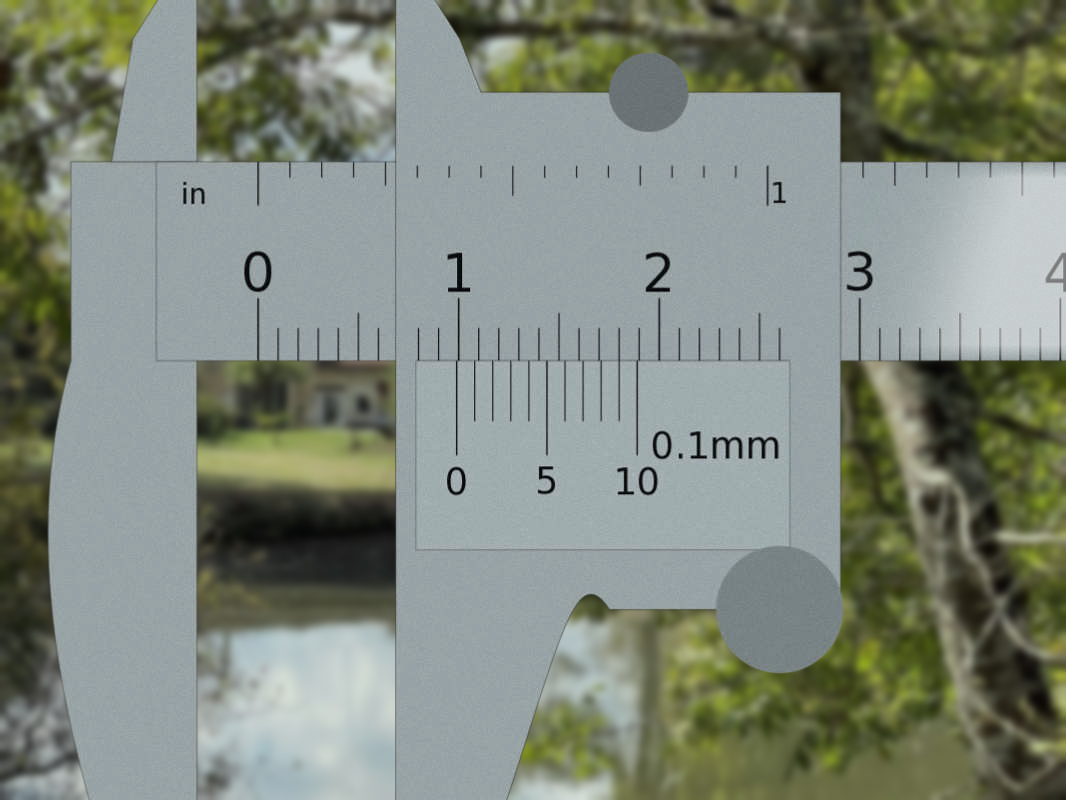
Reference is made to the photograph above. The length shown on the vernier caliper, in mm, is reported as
9.9 mm
